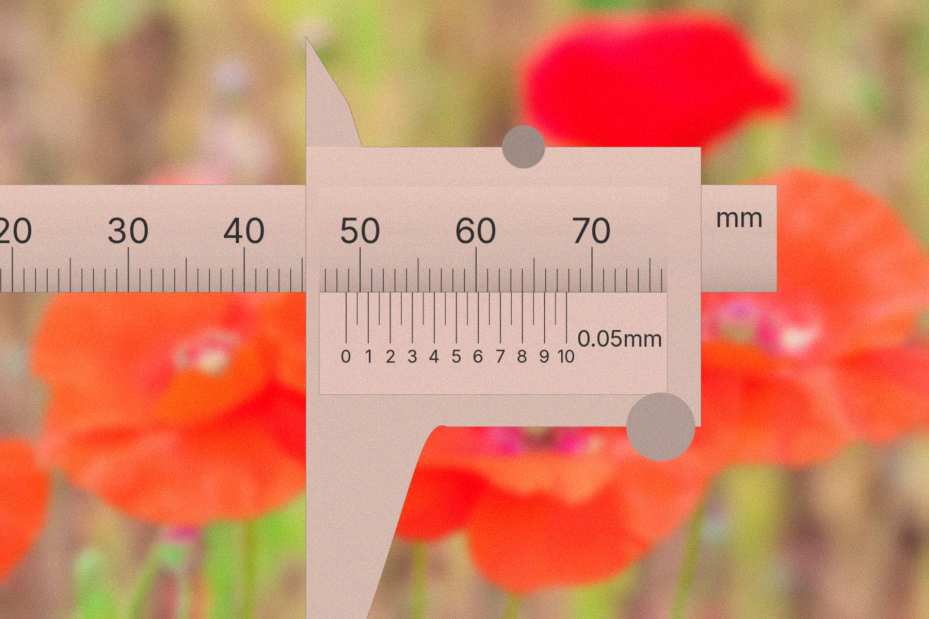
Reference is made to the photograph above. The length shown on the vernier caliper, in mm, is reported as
48.8 mm
